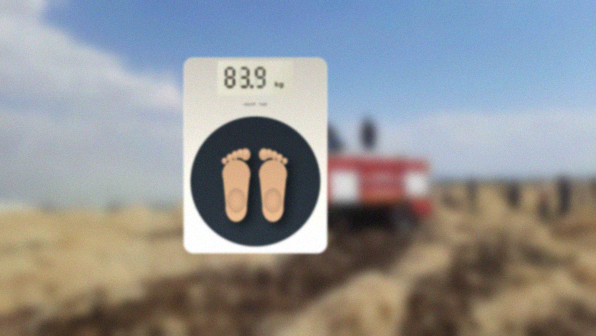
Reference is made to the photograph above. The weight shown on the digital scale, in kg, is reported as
83.9 kg
